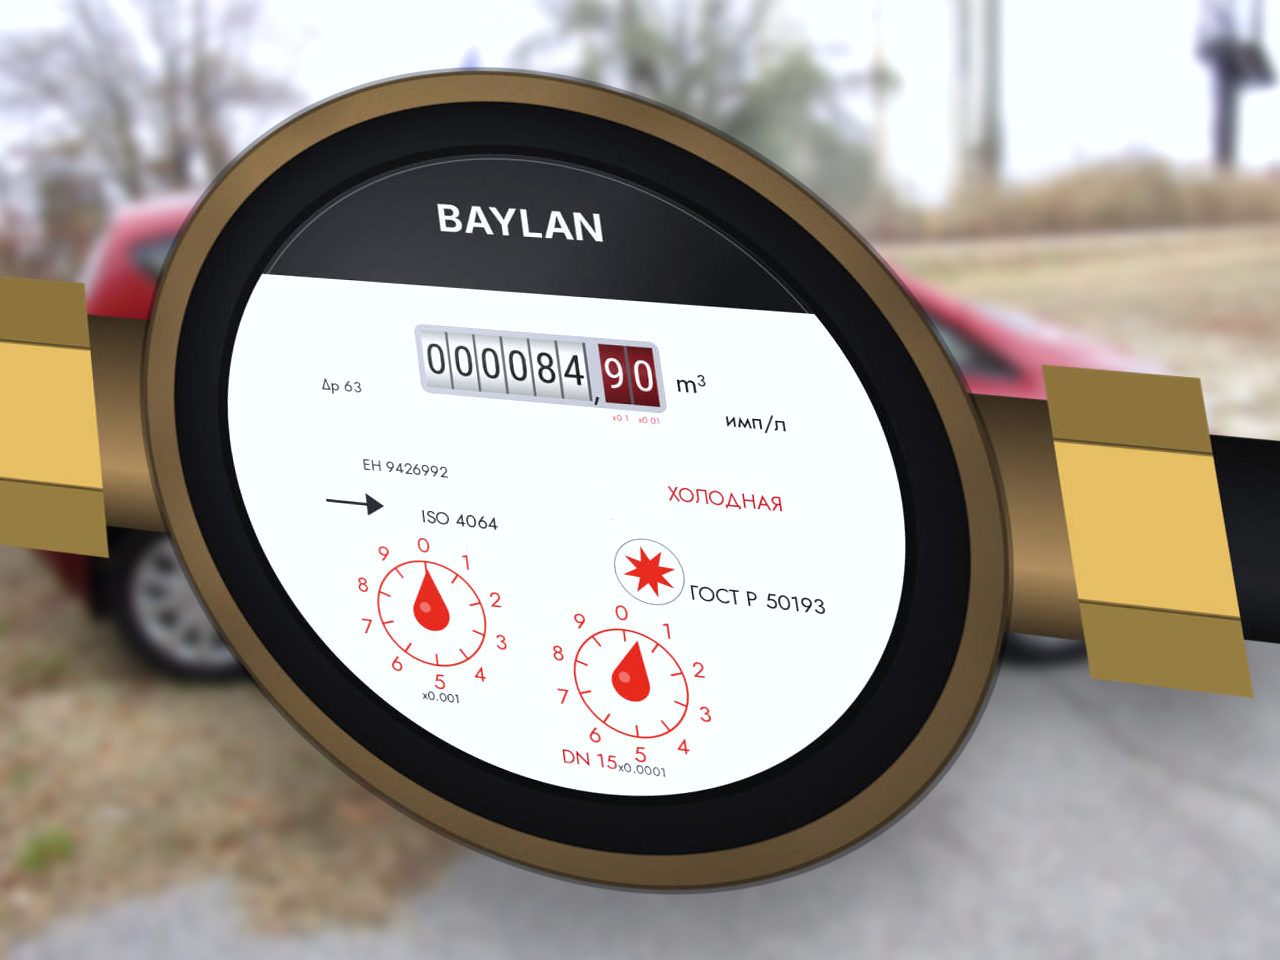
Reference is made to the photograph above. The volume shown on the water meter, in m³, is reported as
84.9000 m³
